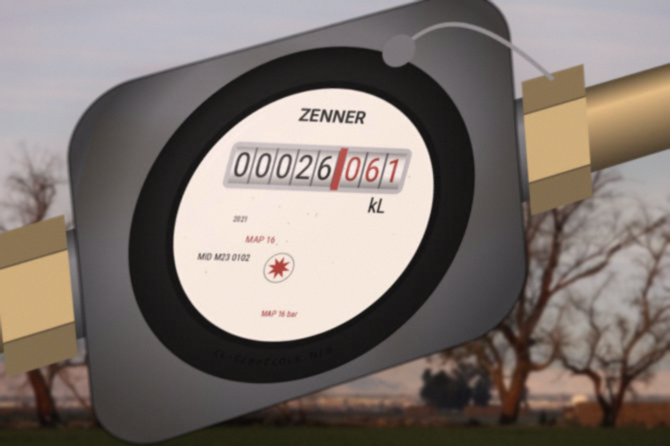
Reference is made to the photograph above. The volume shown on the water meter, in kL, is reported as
26.061 kL
